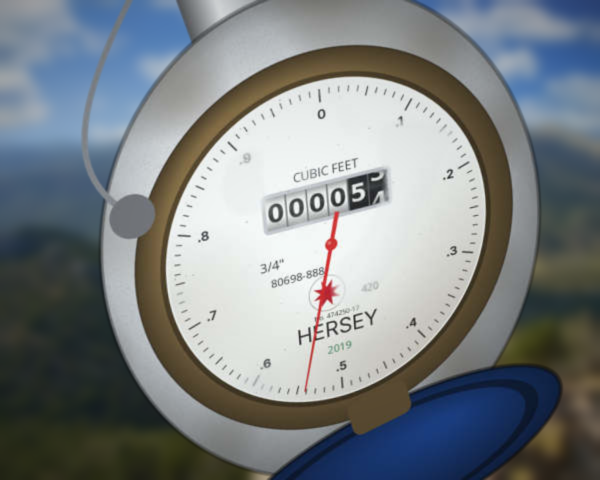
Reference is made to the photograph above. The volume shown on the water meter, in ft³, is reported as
53.54 ft³
